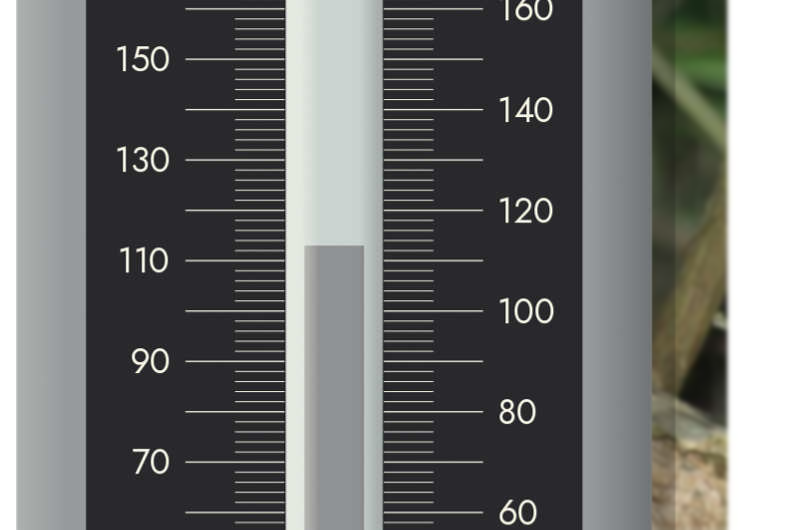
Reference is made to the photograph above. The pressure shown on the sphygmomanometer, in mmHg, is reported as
113 mmHg
